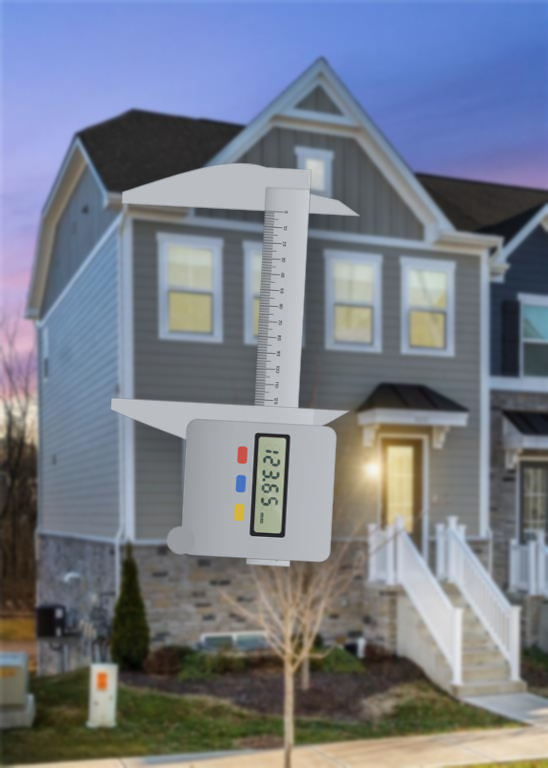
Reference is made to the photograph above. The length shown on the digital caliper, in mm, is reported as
123.65 mm
